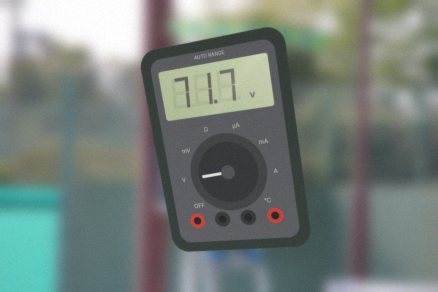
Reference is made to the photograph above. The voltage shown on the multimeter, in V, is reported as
71.7 V
